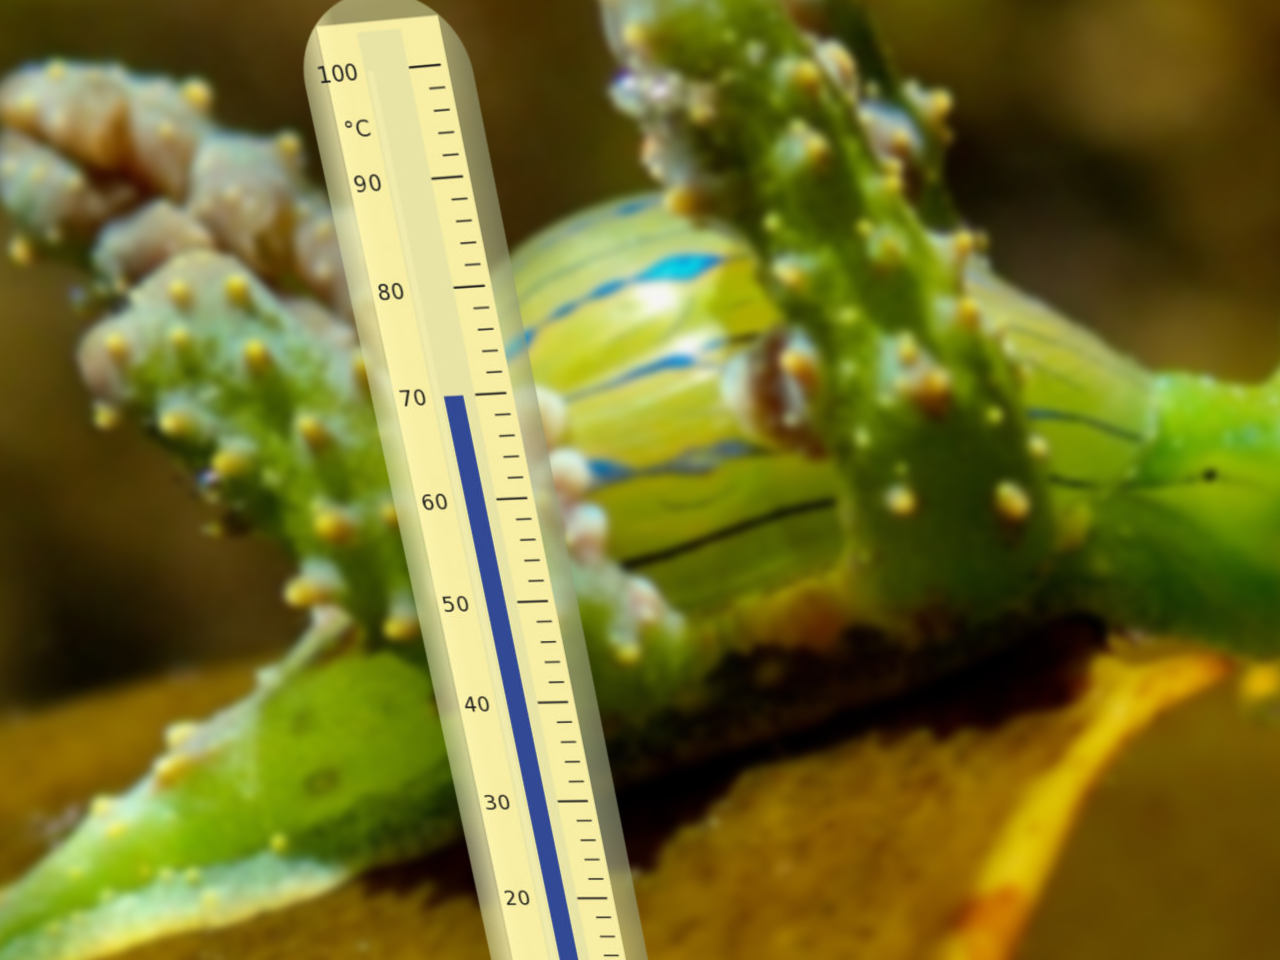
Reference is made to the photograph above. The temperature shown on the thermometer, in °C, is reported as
70 °C
